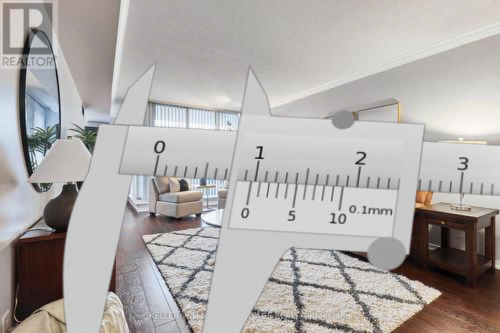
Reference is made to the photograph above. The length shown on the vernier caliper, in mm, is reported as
9.6 mm
